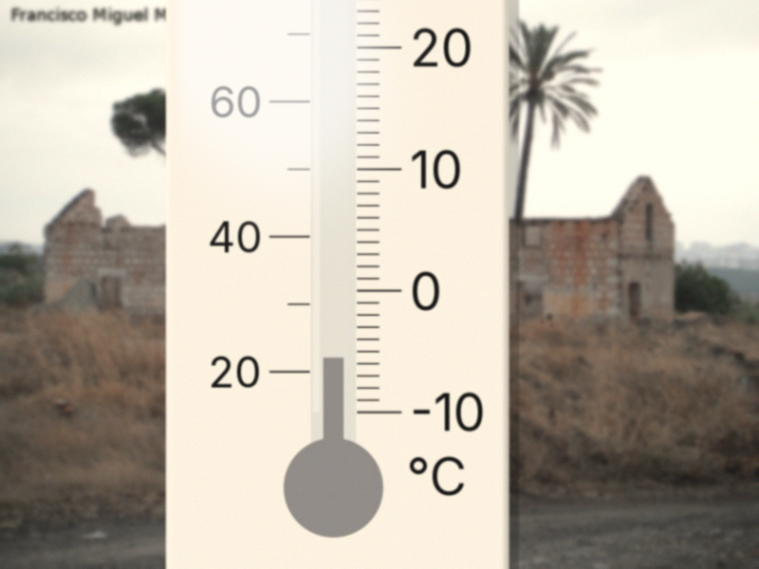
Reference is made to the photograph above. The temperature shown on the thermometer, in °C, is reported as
-5.5 °C
